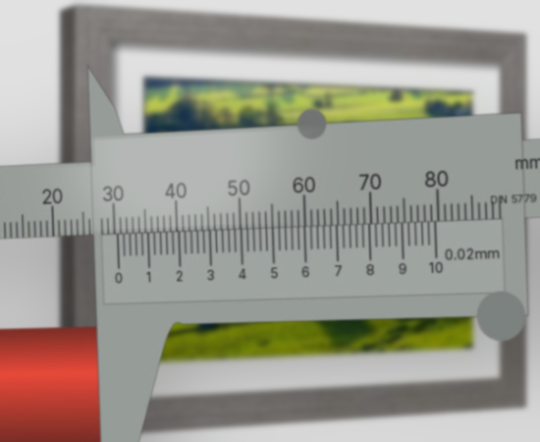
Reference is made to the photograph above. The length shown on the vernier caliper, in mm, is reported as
30.5 mm
